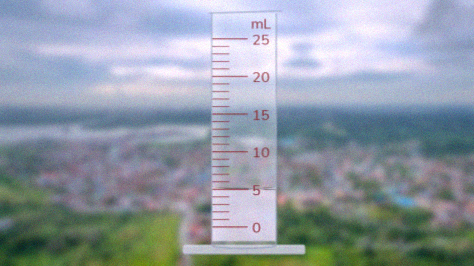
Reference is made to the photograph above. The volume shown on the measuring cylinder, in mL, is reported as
5 mL
